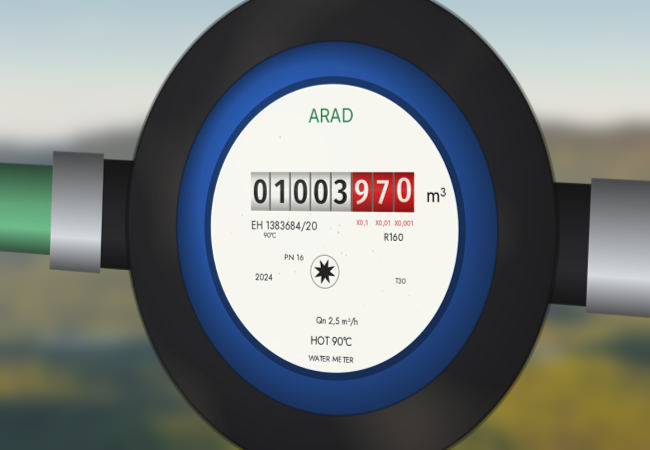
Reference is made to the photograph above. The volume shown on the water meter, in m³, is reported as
1003.970 m³
